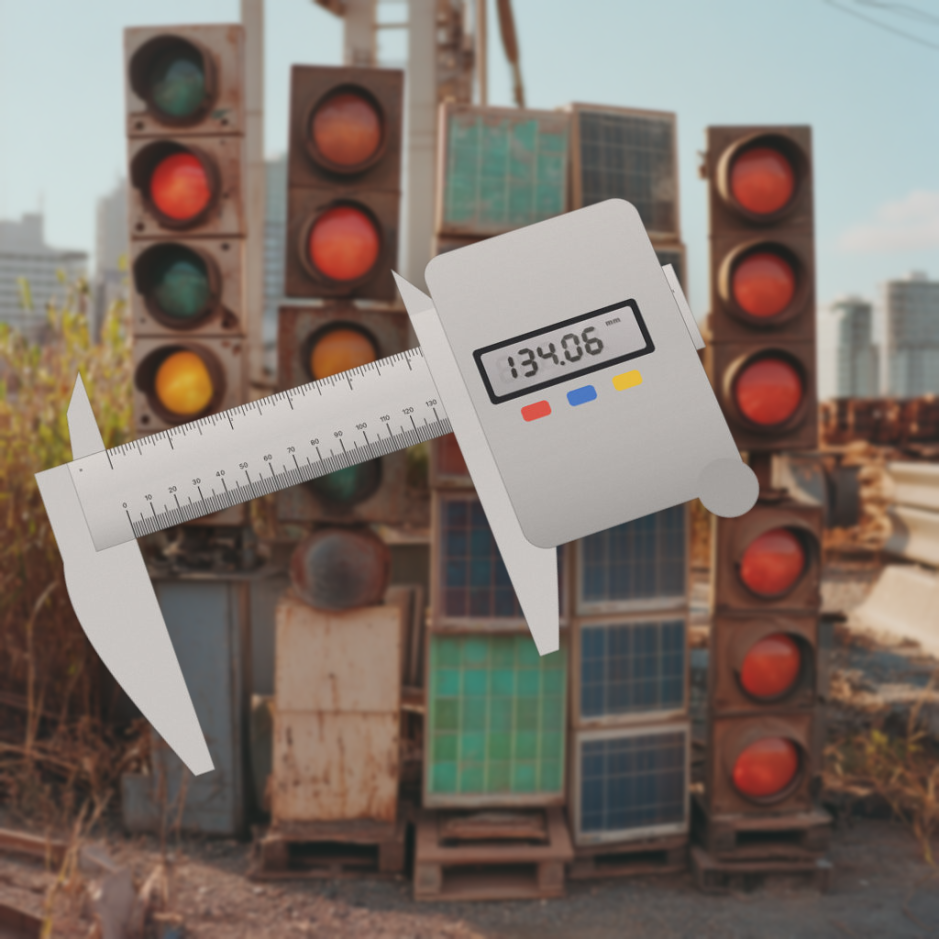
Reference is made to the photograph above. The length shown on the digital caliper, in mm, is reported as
134.06 mm
